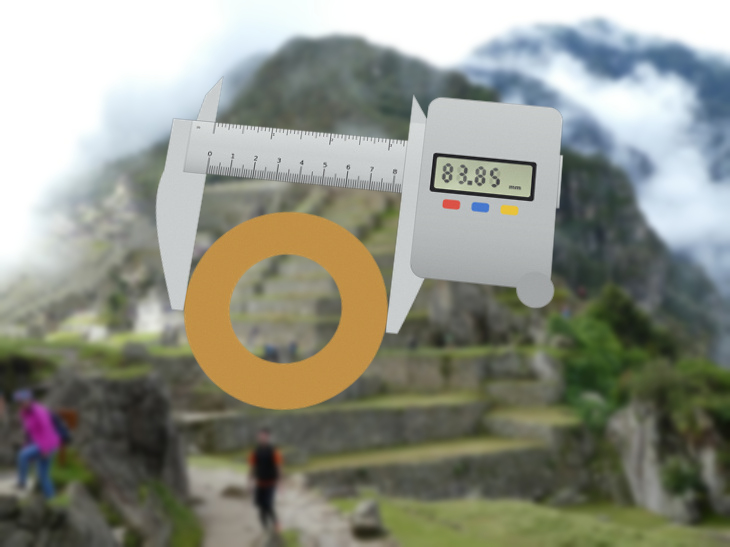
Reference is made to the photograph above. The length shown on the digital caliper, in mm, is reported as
83.85 mm
